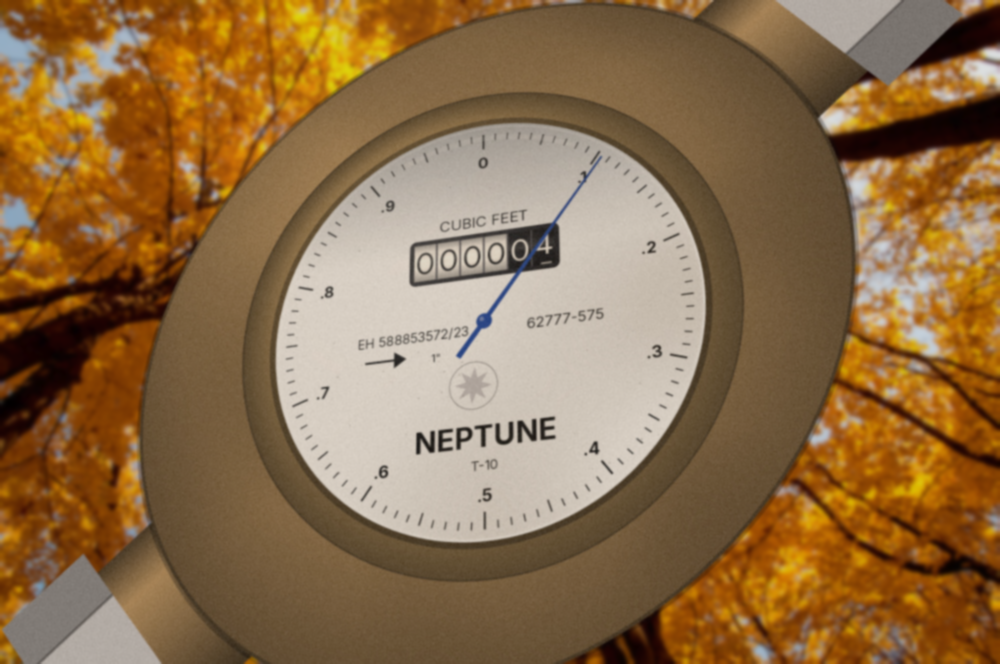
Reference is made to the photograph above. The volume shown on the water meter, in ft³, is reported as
4.10 ft³
